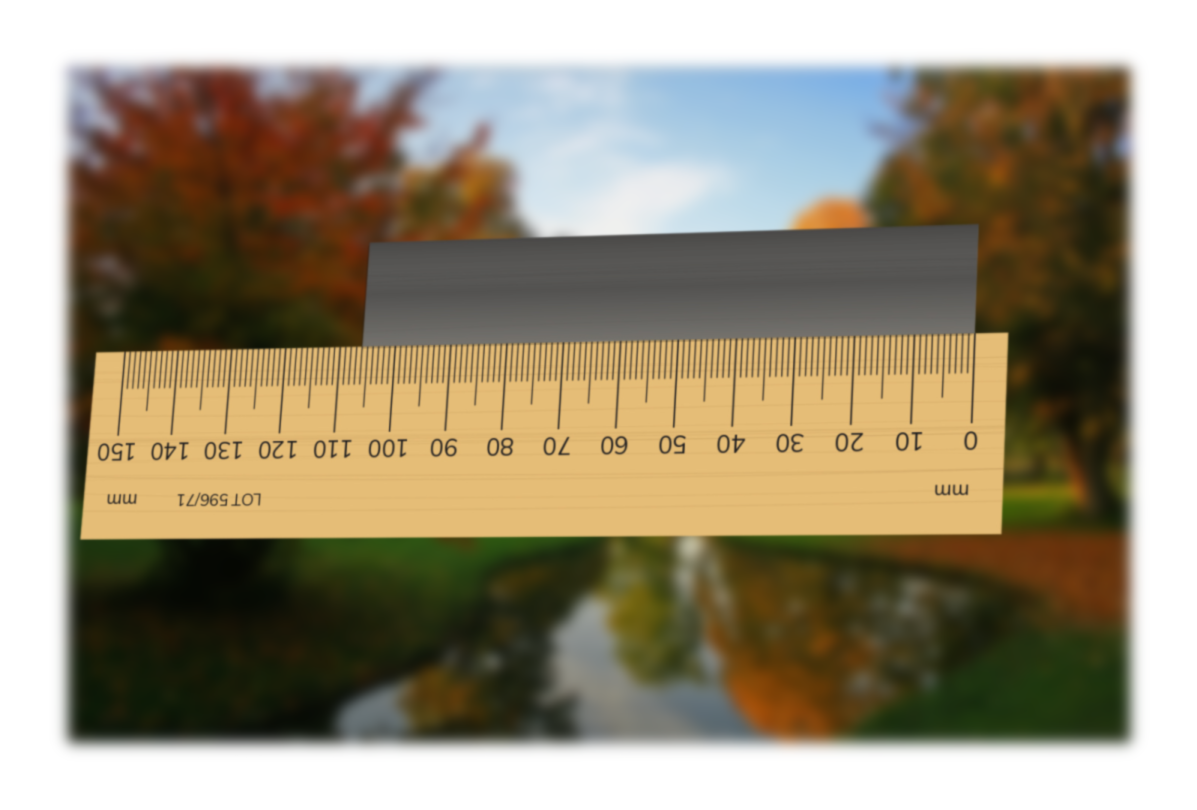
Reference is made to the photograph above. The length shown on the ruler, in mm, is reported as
106 mm
